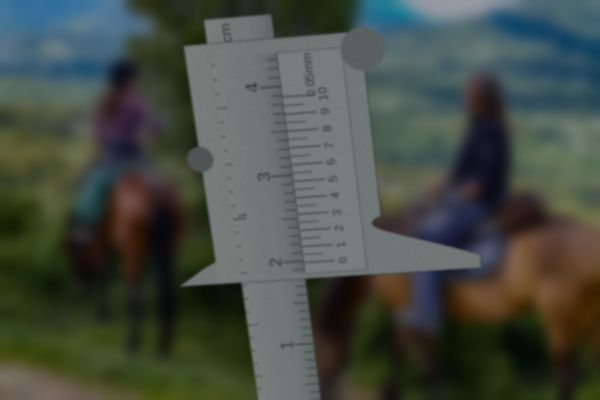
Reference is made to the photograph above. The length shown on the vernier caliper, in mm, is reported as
19.8 mm
